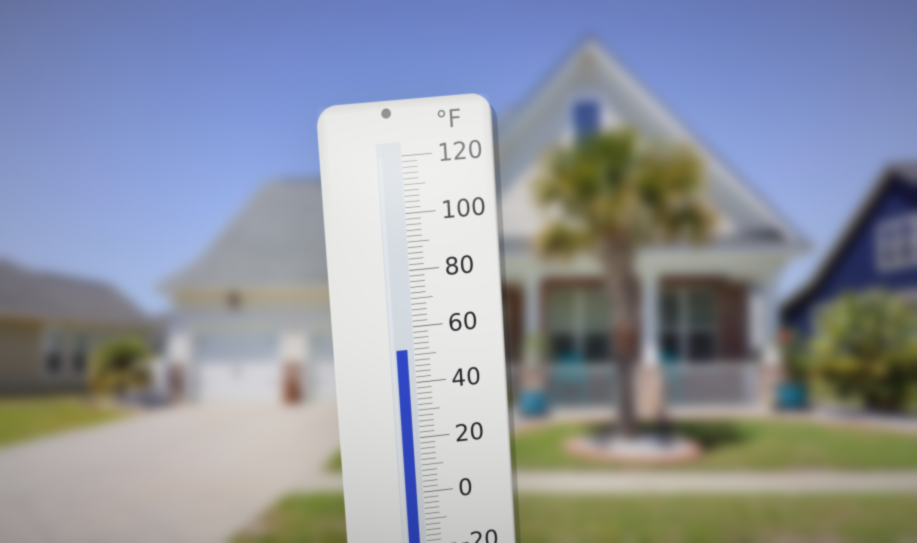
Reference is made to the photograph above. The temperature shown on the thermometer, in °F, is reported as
52 °F
